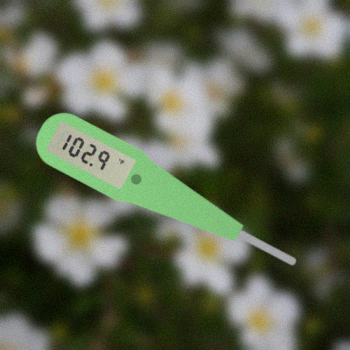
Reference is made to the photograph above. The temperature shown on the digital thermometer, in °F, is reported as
102.9 °F
